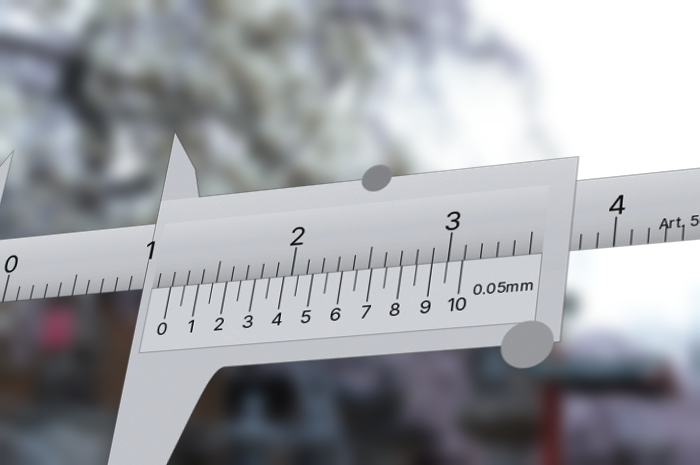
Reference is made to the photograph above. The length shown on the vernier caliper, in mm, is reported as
11.9 mm
